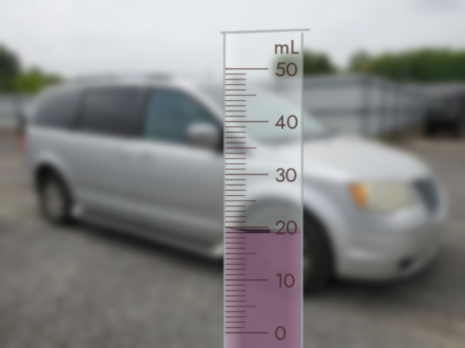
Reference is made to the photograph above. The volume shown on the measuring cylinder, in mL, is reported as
19 mL
